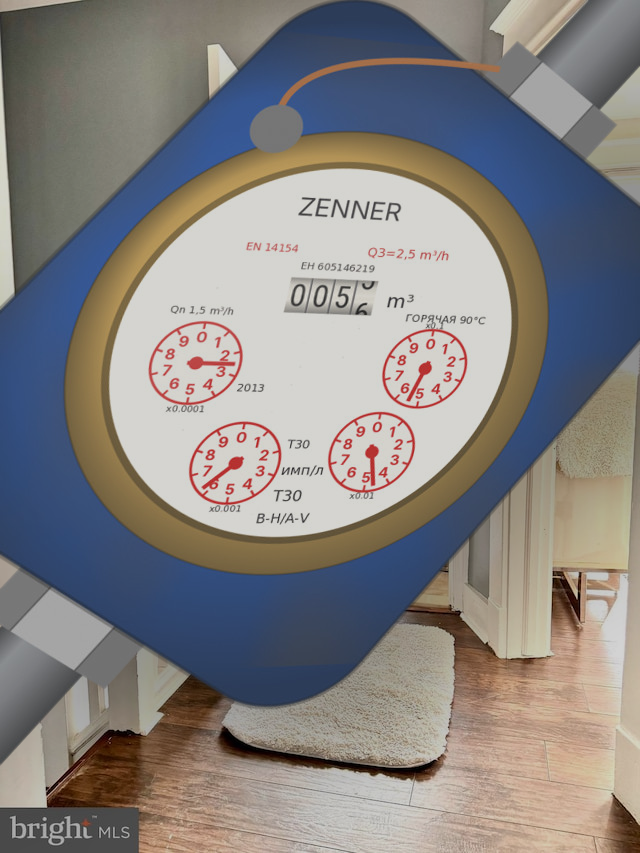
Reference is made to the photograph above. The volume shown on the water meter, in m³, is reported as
55.5462 m³
